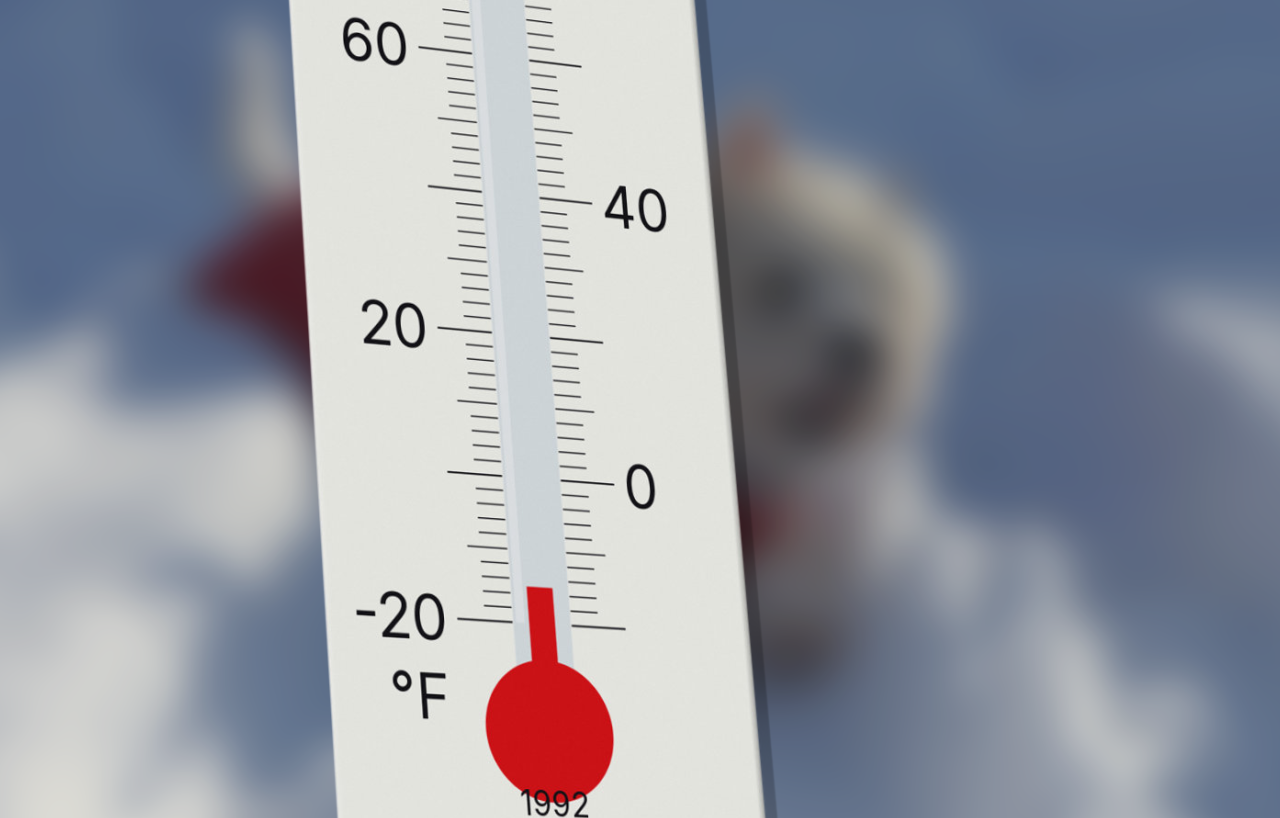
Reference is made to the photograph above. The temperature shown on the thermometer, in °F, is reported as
-15 °F
